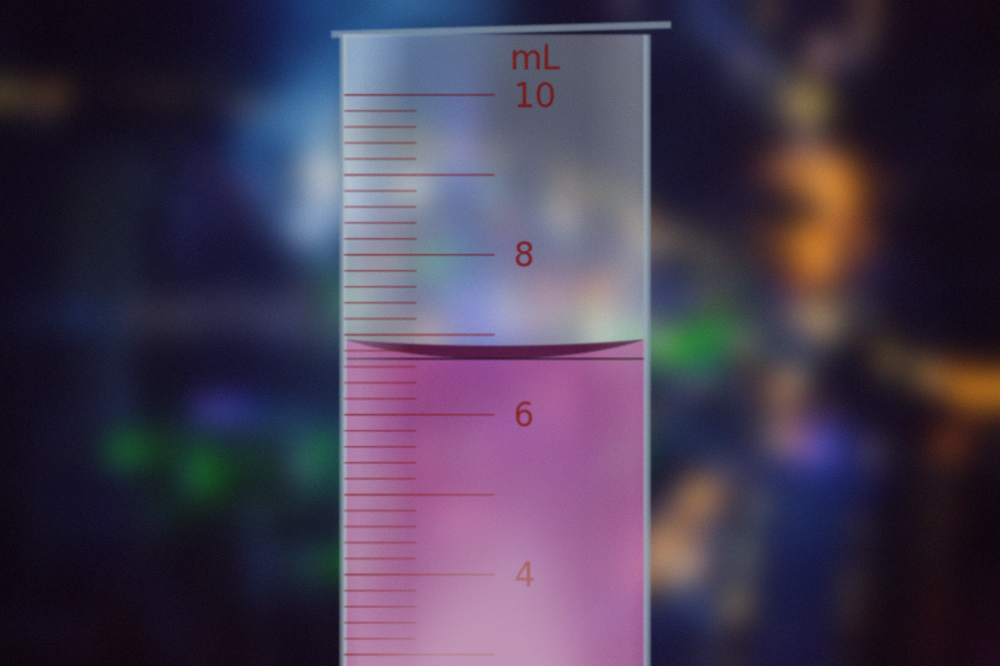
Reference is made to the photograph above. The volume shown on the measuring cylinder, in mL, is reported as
6.7 mL
